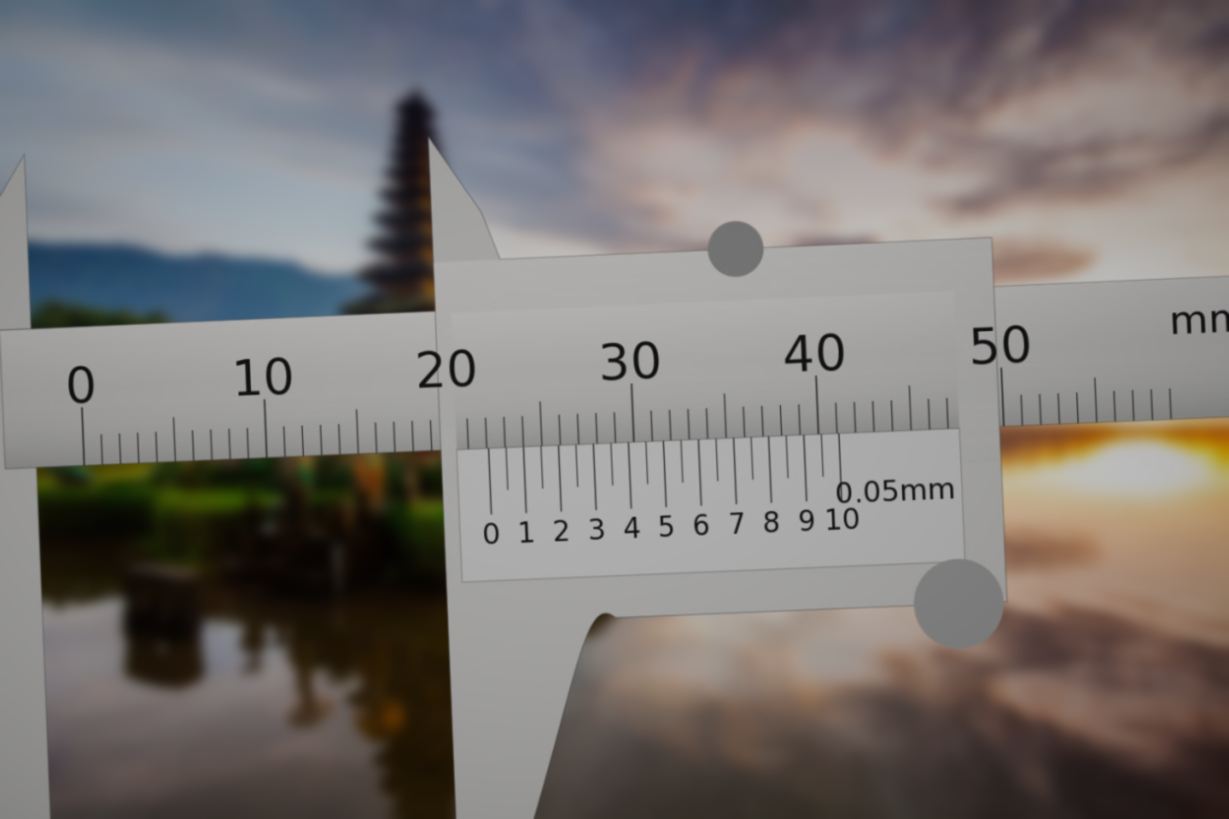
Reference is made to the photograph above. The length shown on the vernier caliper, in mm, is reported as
22.1 mm
